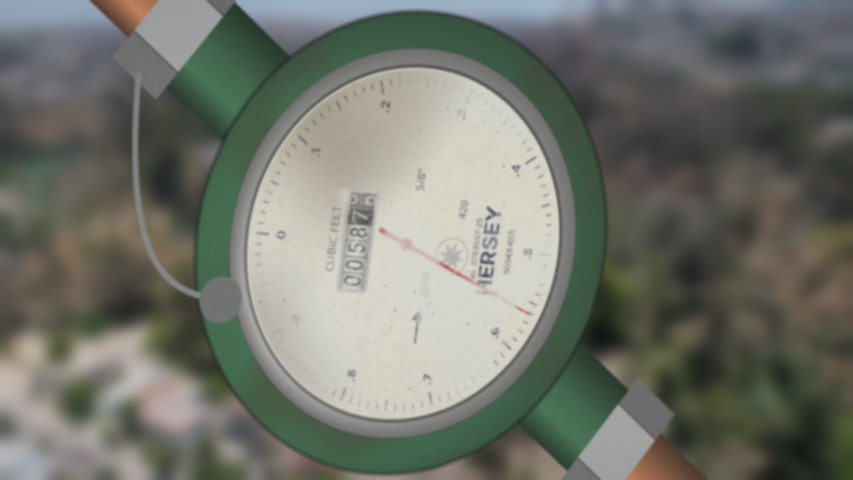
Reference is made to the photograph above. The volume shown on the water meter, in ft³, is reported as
5878.56 ft³
